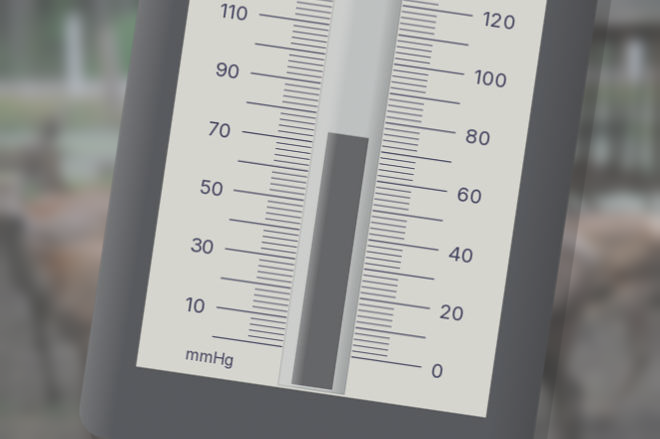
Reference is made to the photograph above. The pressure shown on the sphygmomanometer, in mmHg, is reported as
74 mmHg
